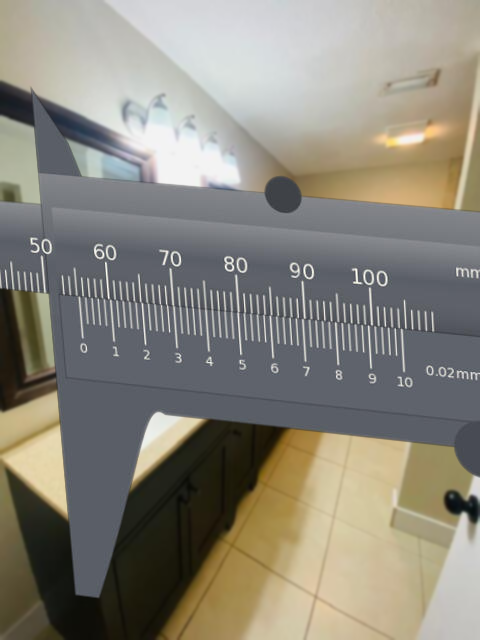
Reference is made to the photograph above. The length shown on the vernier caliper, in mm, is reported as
55.4 mm
